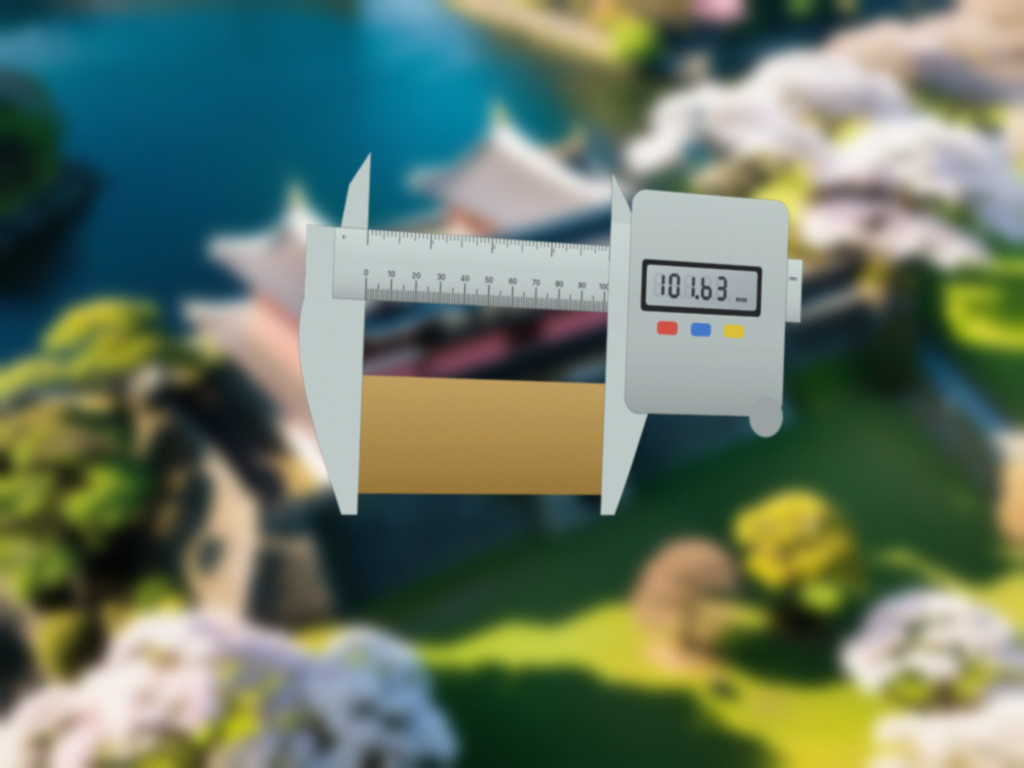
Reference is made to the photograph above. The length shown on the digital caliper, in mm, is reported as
101.63 mm
